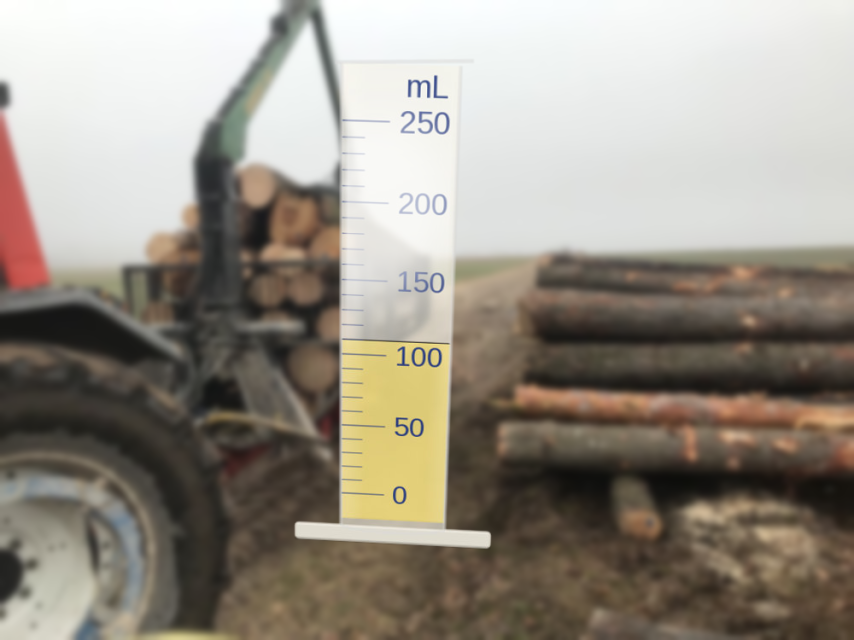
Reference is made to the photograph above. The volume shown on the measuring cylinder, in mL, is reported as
110 mL
